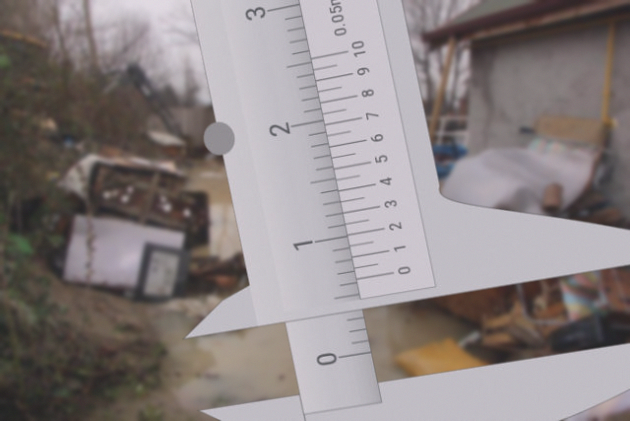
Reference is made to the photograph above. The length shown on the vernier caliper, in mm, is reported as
6.3 mm
